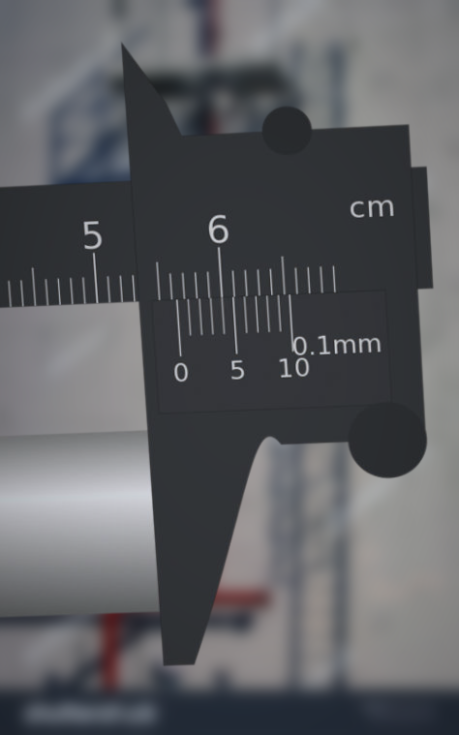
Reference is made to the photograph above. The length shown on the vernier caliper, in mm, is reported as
56.4 mm
